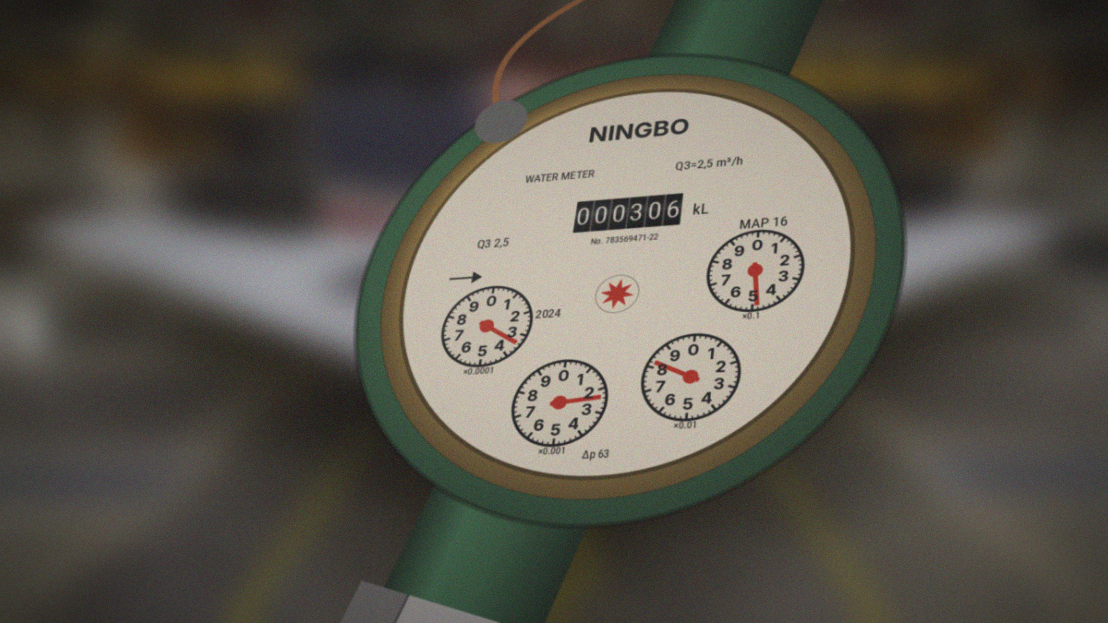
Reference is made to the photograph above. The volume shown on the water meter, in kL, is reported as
306.4823 kL
